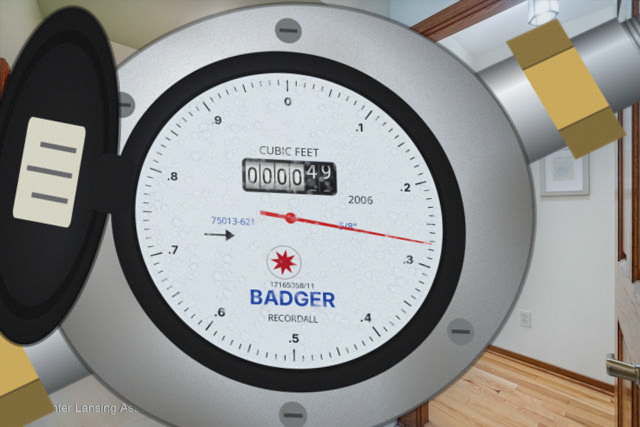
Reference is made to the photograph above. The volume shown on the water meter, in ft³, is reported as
49.27 ft³
